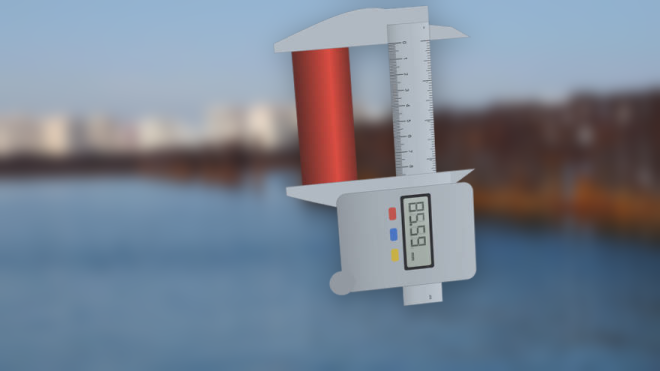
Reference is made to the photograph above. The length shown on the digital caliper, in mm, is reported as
85.59 mm
